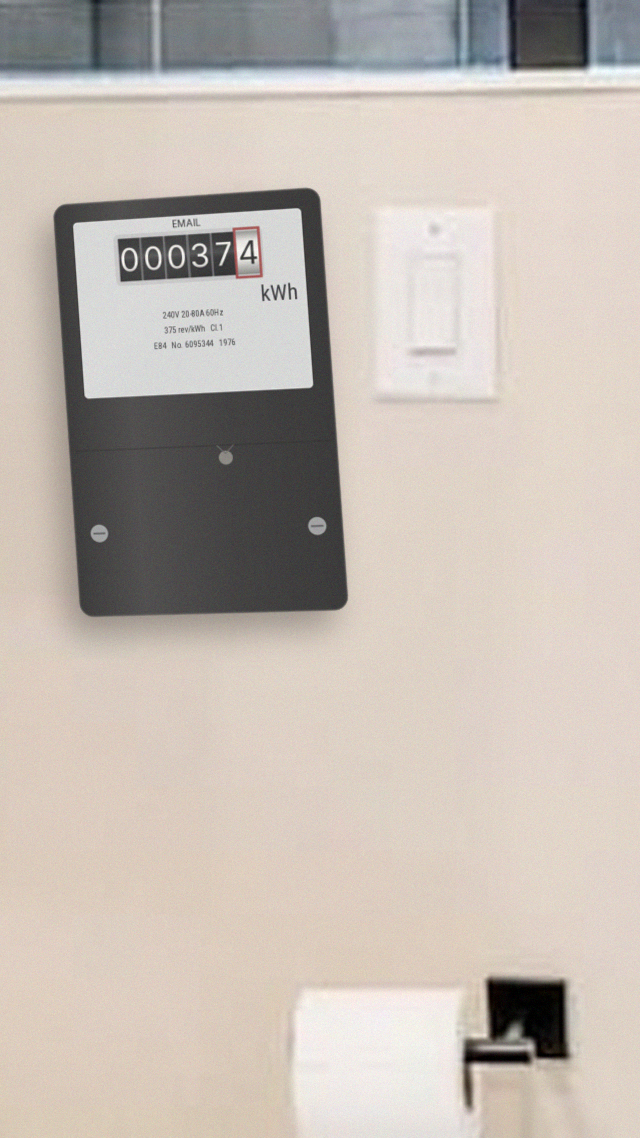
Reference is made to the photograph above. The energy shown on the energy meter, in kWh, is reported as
37.4 kWh
